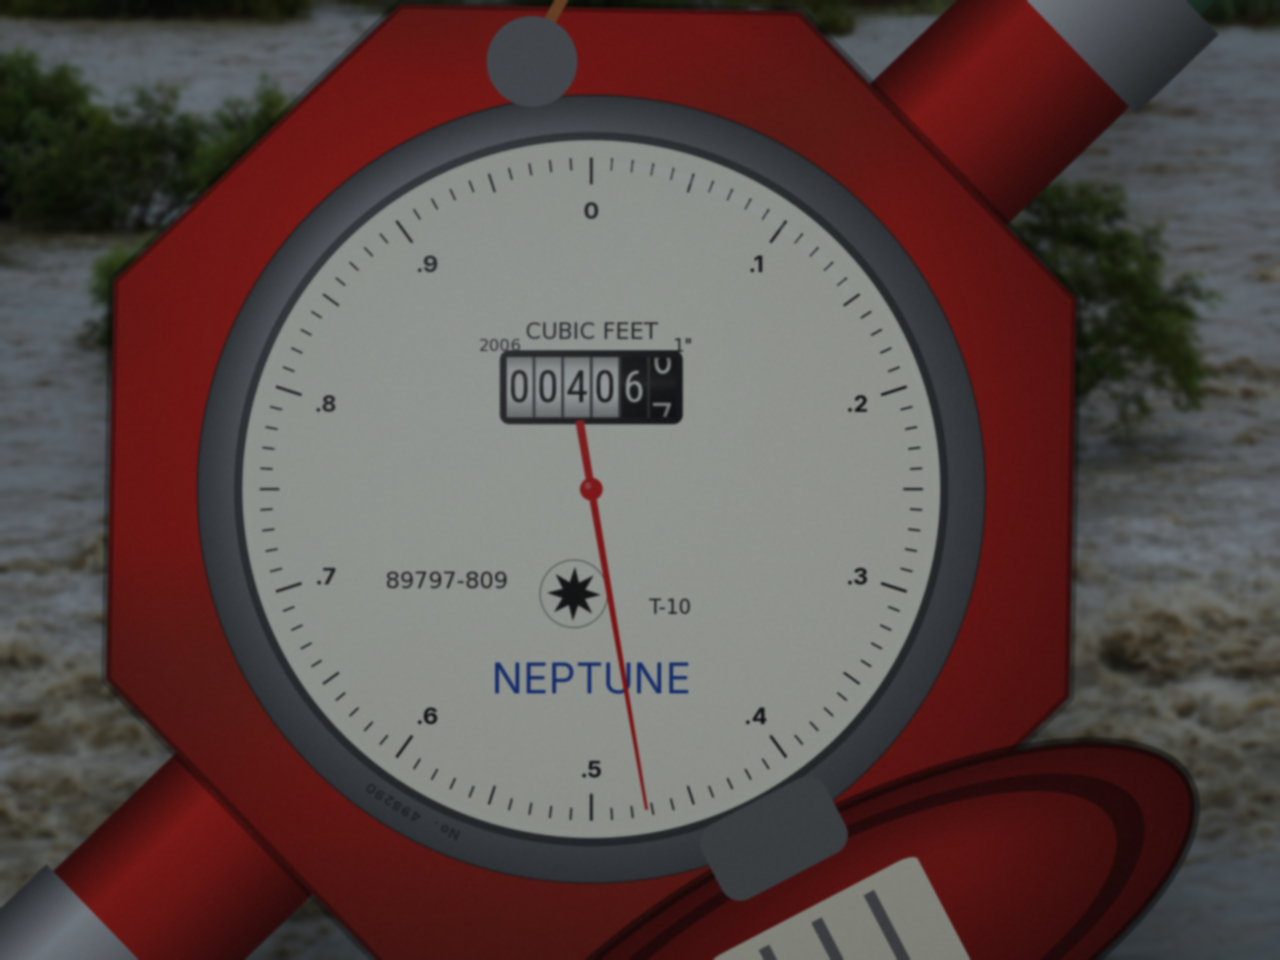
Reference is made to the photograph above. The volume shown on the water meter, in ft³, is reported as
4066.47 ft³
